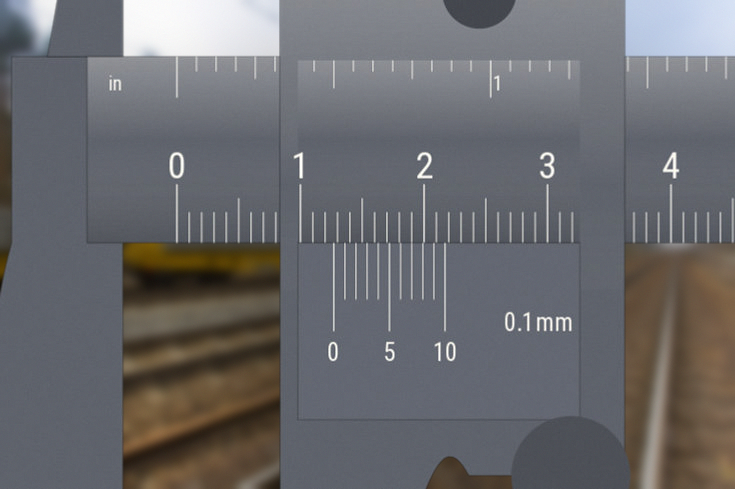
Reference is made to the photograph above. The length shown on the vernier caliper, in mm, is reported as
12.7 mm
